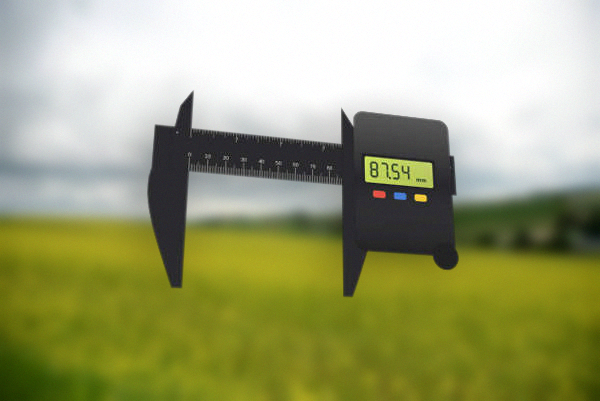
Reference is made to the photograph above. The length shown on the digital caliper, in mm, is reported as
87.54 mm
